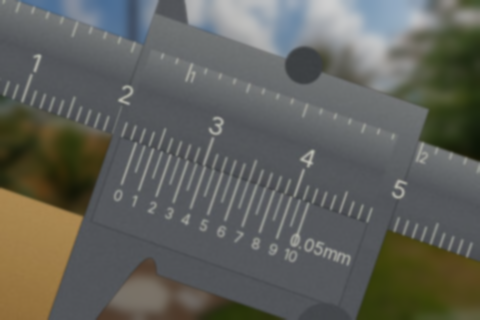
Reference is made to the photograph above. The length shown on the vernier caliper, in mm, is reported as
22.6 mm
